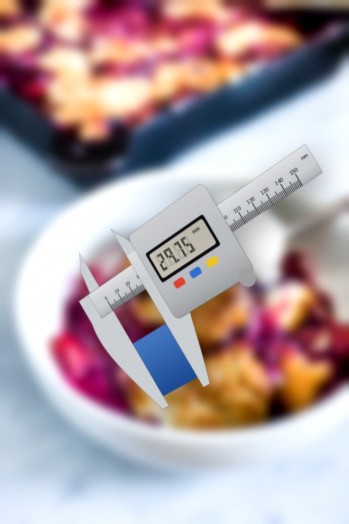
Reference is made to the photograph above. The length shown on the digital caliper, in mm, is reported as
29.75 mm
